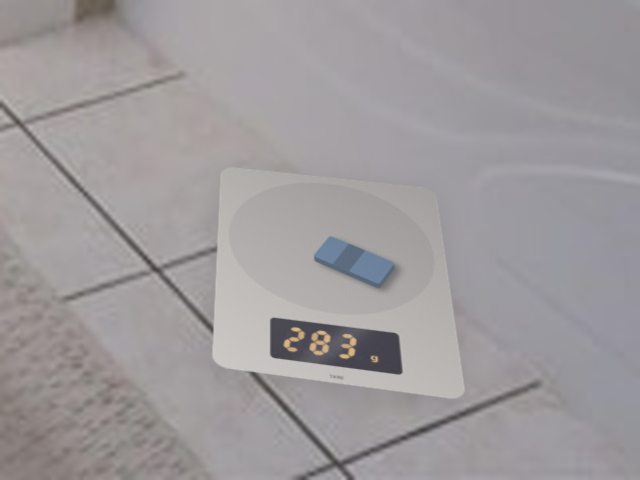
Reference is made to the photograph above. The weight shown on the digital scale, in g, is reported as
283 g
